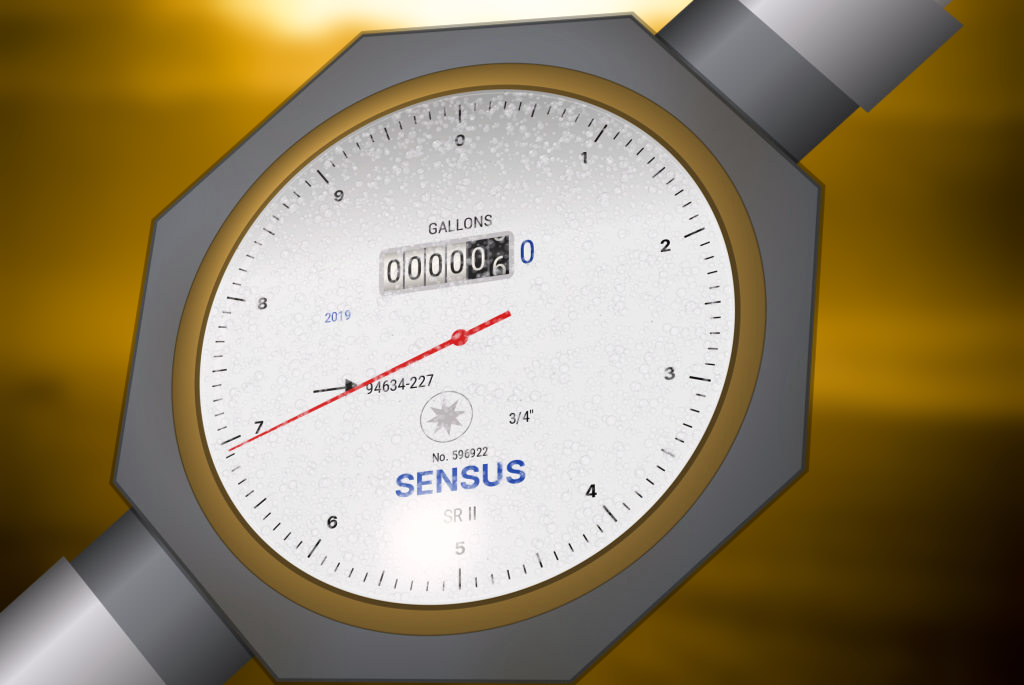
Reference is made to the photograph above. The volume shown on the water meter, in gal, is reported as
56.9 gal
